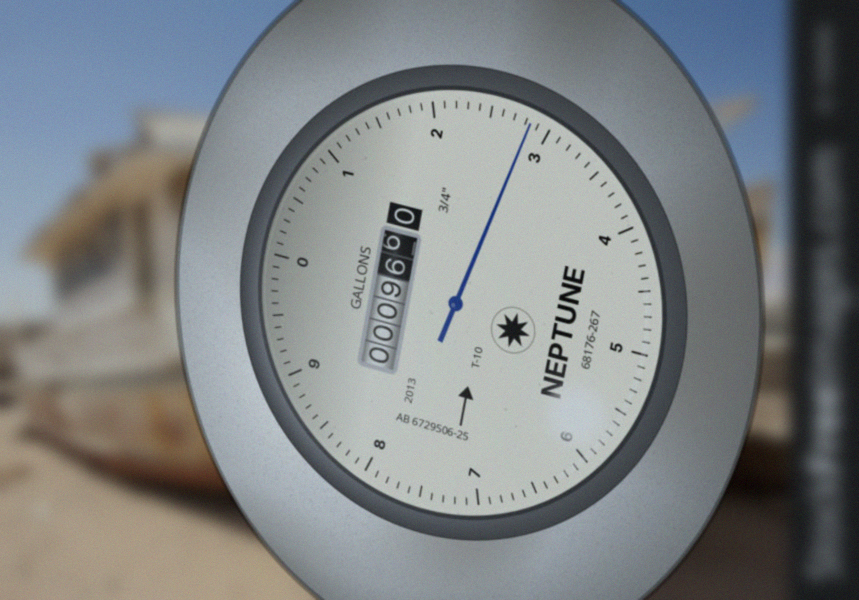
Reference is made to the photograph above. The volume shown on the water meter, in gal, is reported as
9662.8 gal
